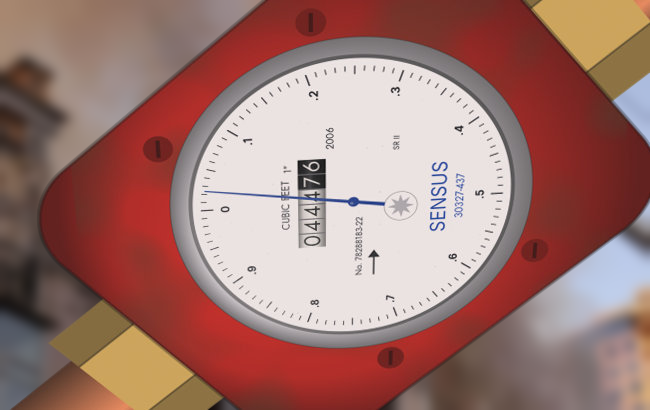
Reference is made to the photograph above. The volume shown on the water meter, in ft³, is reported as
44476.02 ft³
